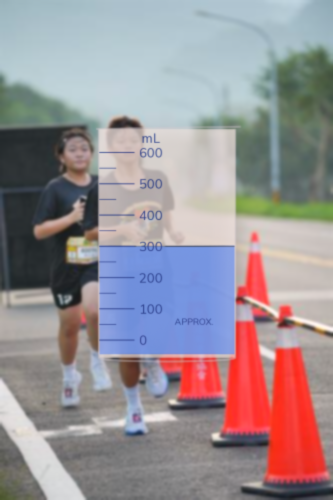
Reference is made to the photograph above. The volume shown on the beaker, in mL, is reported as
300 mL
